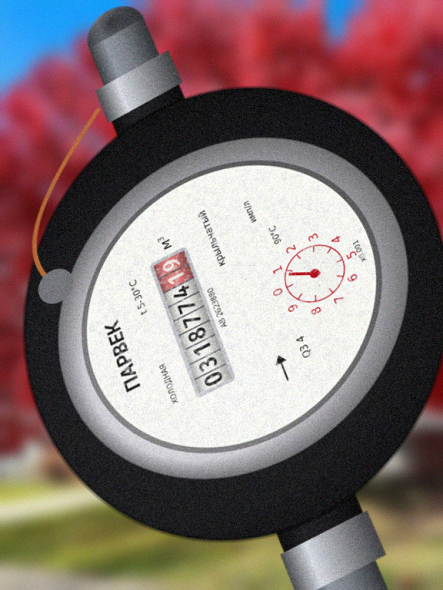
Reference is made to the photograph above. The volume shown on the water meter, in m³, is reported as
318774.190 m³
